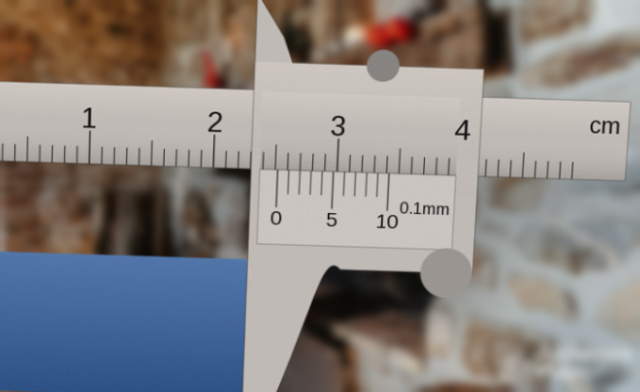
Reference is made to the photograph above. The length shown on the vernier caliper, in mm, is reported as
25.2 mm
